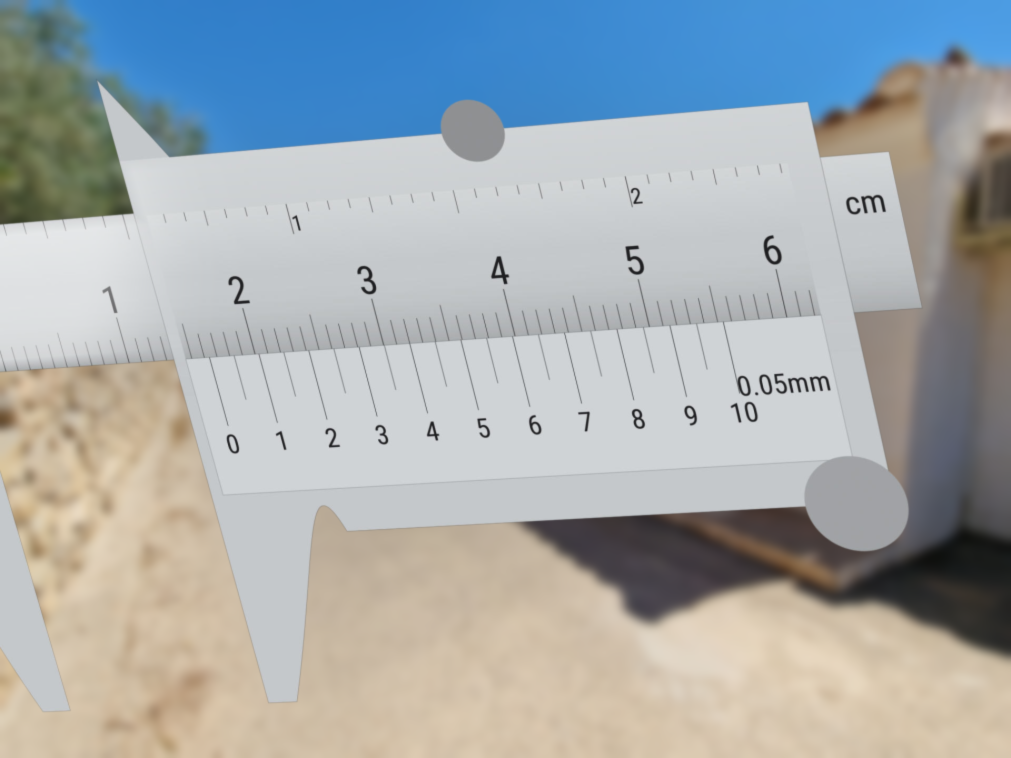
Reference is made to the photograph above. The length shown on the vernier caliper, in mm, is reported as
16.4 mm
